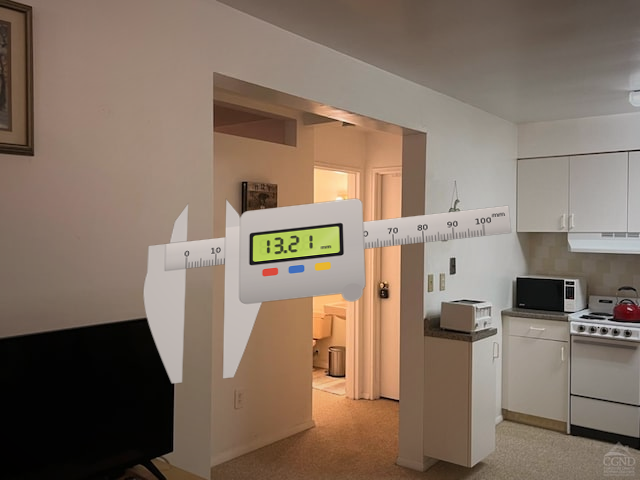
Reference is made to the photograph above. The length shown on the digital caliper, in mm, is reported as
13.21 mm
